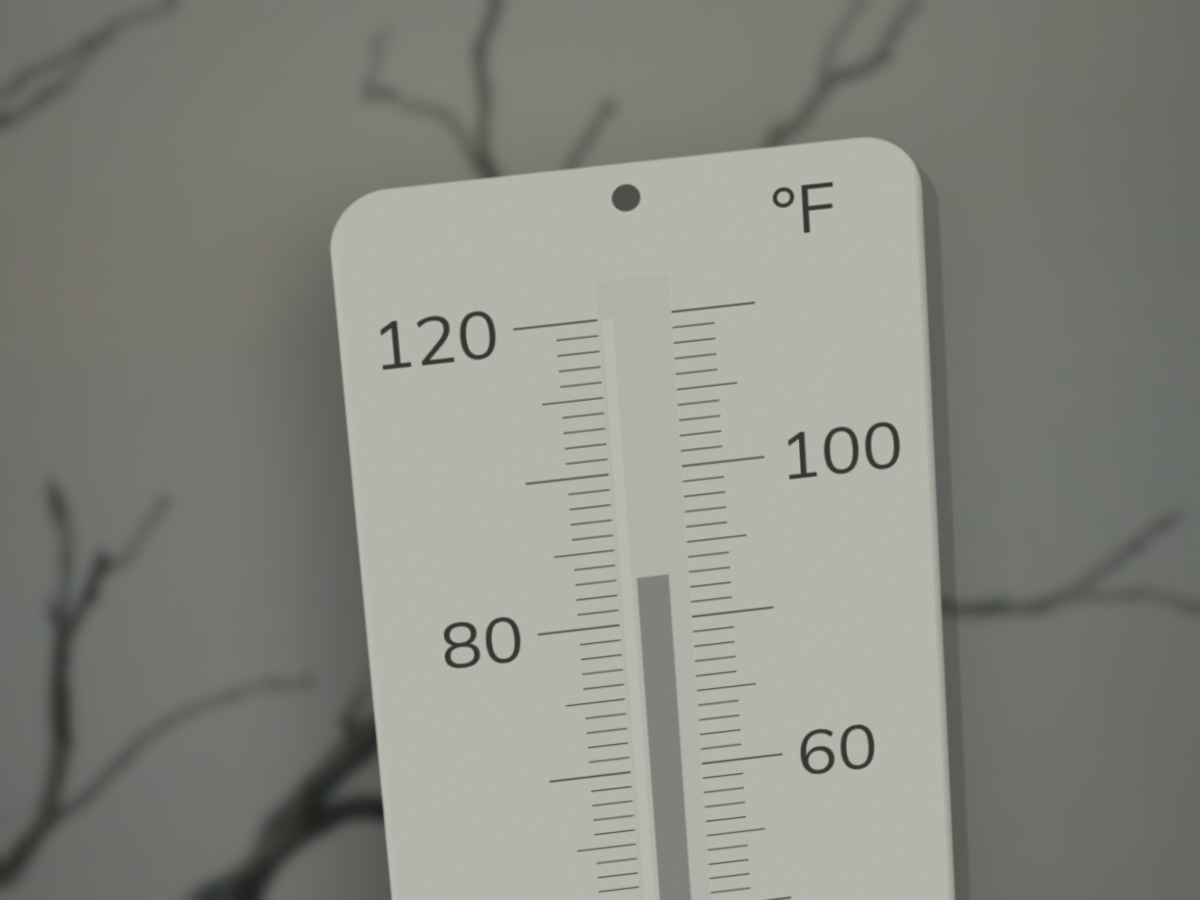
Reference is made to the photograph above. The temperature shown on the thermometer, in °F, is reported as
86 °F
